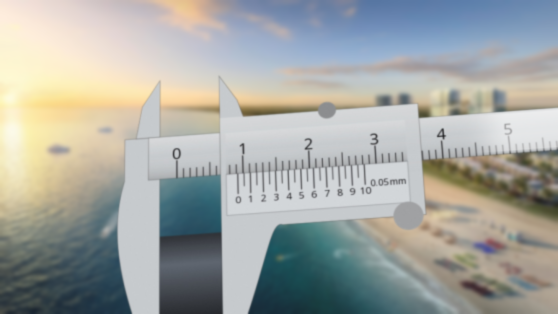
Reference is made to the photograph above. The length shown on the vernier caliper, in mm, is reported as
9.2 mm
